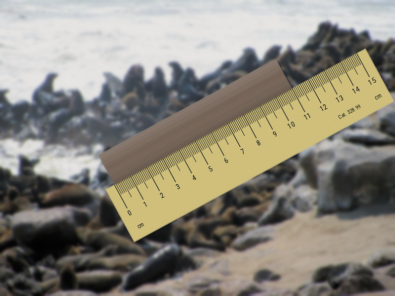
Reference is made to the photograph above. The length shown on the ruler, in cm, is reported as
11 cm
